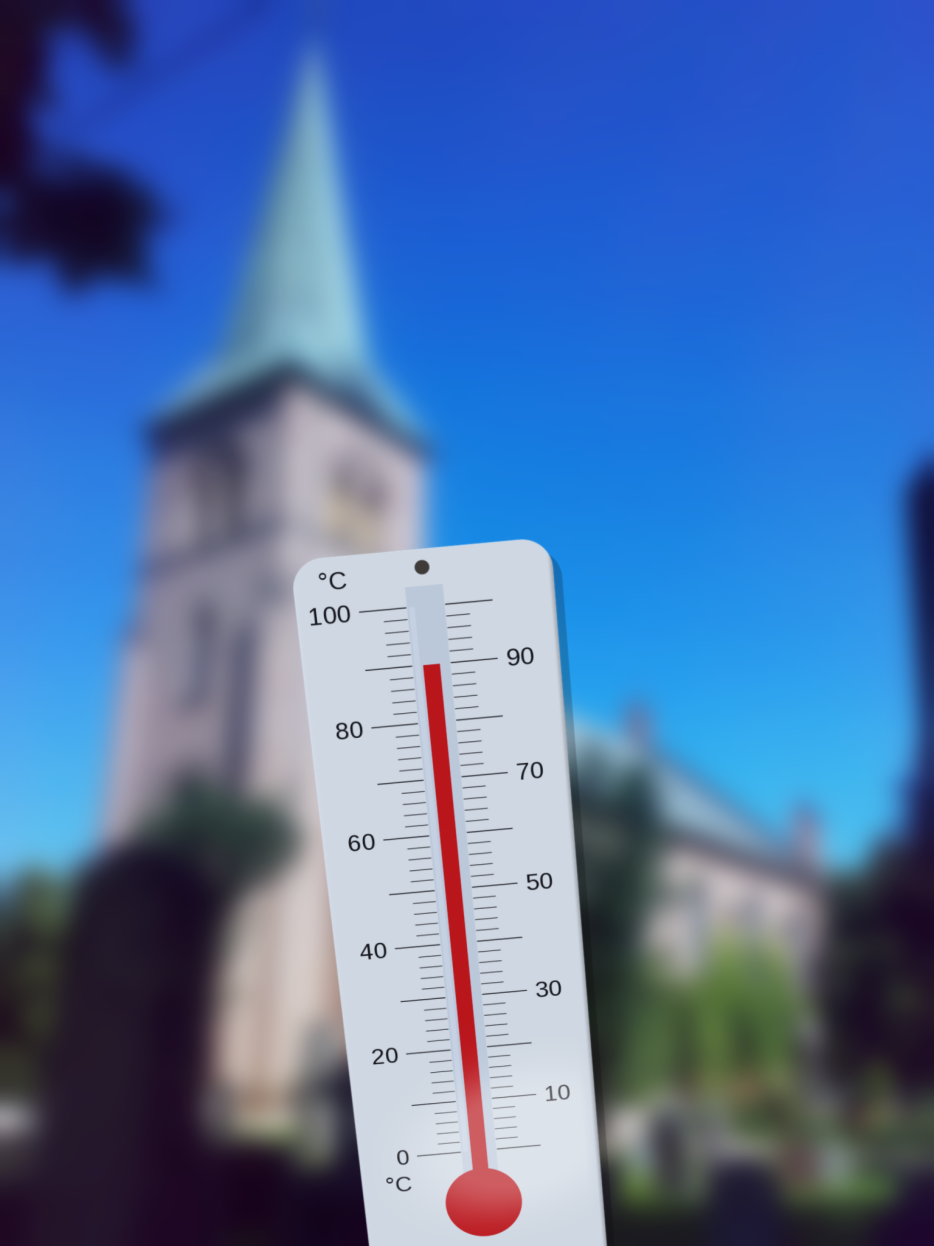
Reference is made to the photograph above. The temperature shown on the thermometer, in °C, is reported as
90 °C
